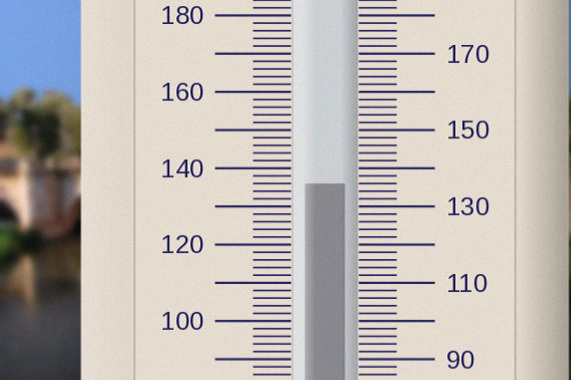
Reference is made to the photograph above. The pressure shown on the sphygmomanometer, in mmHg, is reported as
136 mmHg
